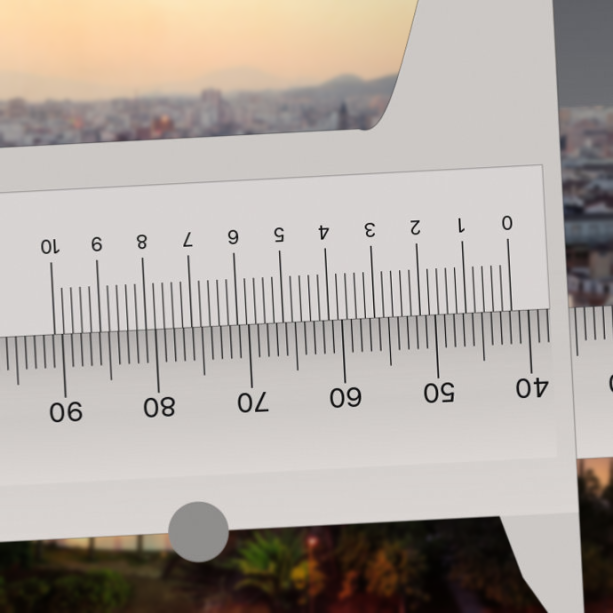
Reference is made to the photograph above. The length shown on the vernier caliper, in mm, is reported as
41.8 mm
